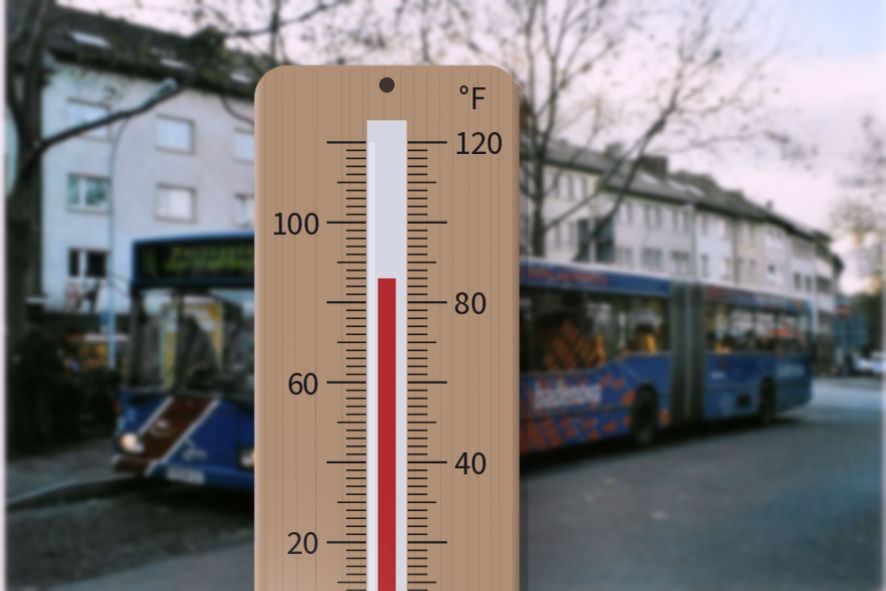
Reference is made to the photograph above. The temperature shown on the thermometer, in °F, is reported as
86 °F
